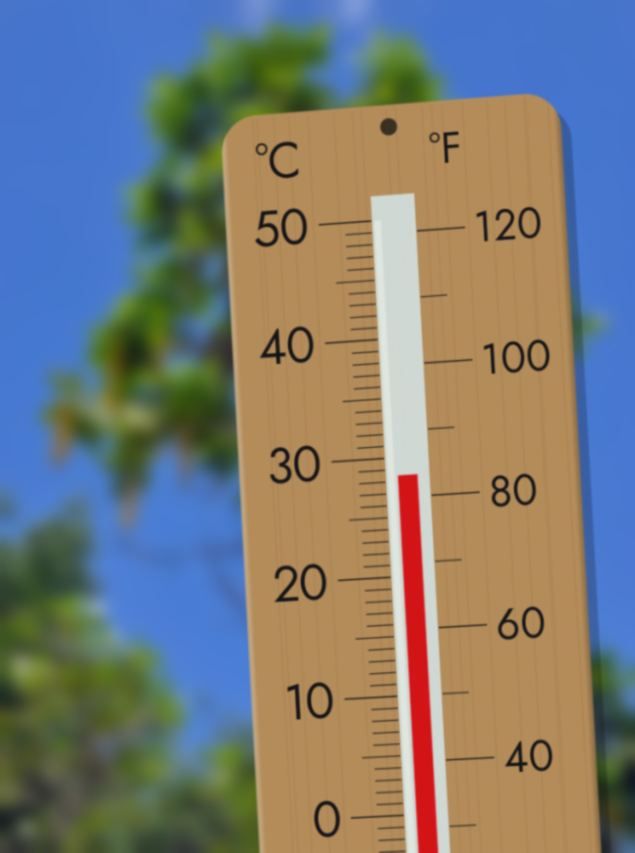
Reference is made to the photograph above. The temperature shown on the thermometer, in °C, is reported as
28.5 °C
